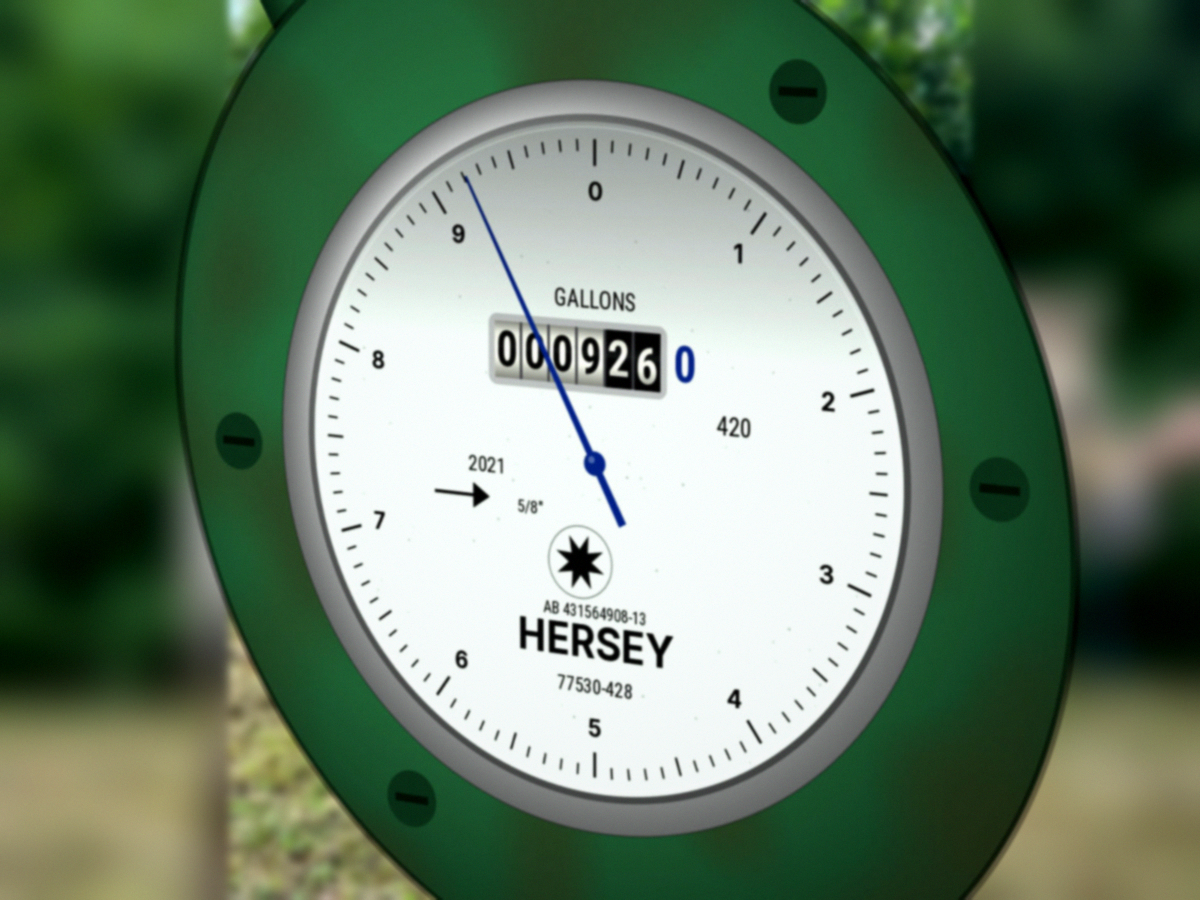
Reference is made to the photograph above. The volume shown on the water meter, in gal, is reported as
9259.2 gal
